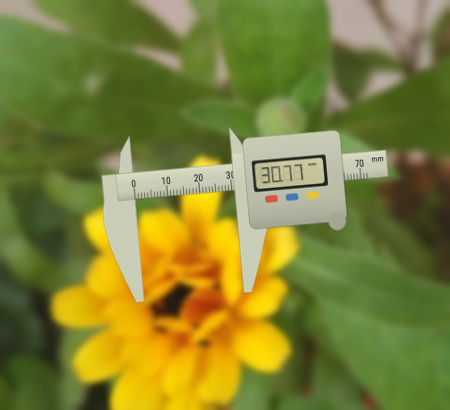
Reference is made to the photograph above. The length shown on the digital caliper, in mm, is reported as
30.77 mm
